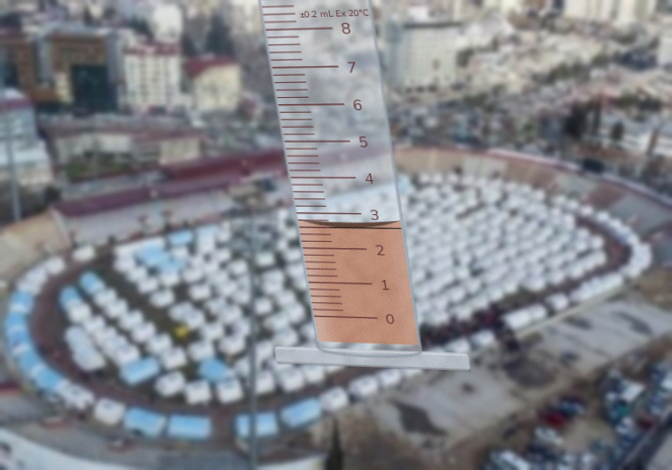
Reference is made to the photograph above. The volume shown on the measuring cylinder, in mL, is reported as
2.6 mL
